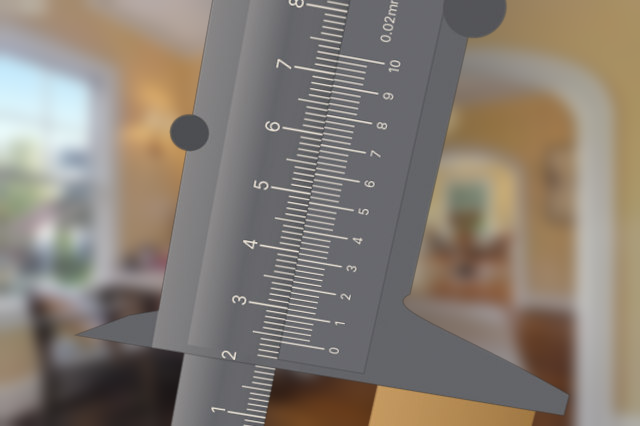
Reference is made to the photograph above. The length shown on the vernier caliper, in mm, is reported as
24.0 mm
